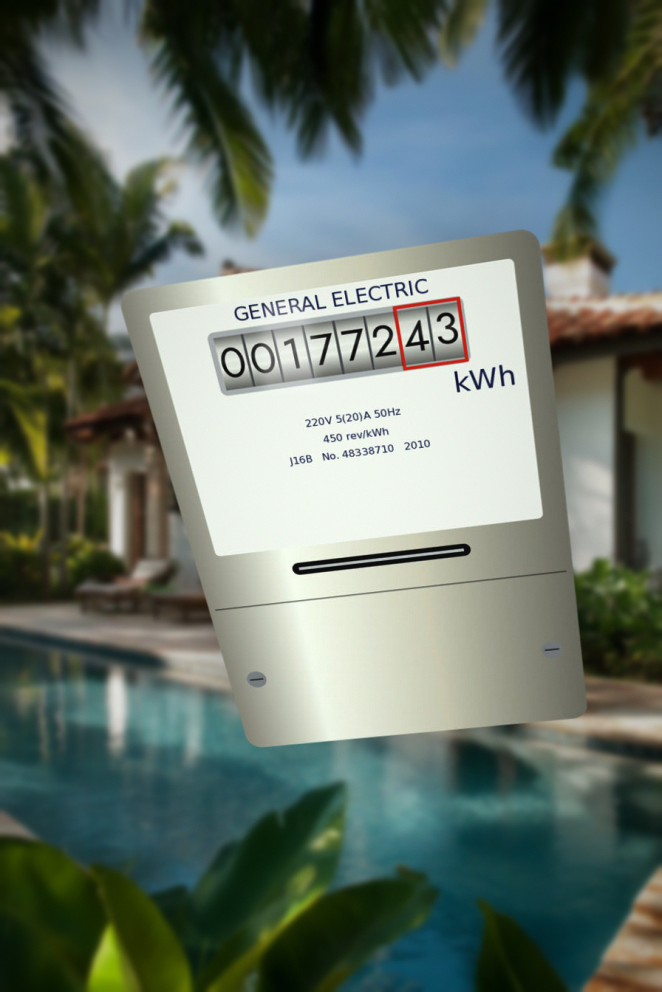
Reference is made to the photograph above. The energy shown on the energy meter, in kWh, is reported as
1772.43 kWh
